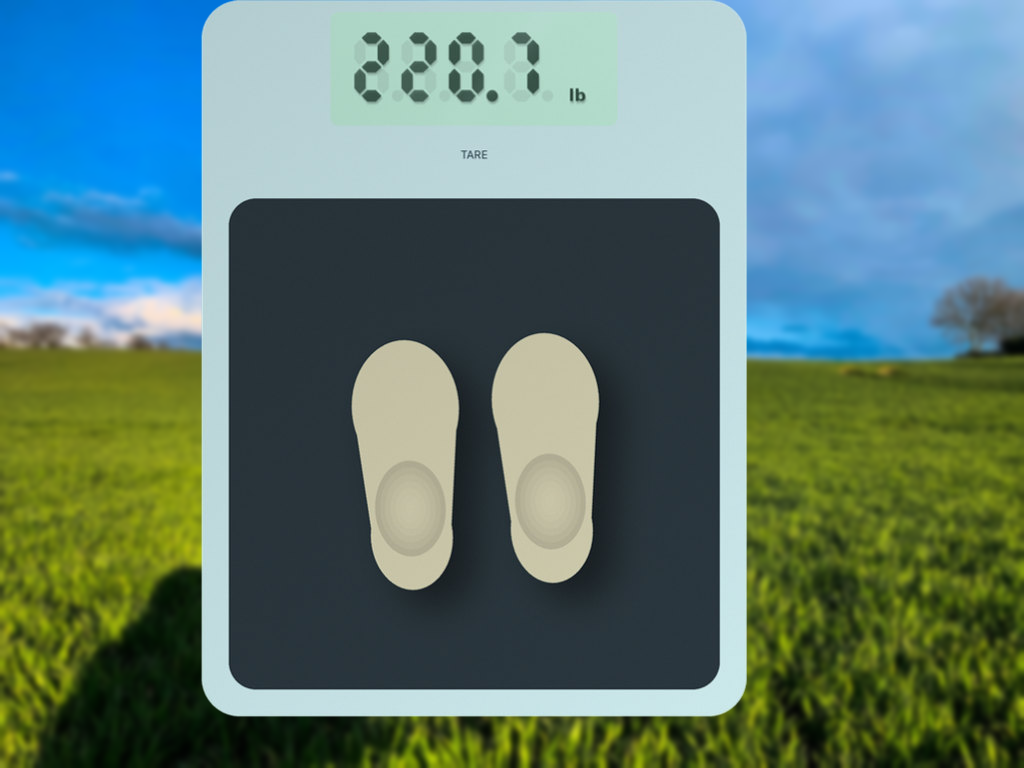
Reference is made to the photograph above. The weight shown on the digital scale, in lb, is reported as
220.7 lb
